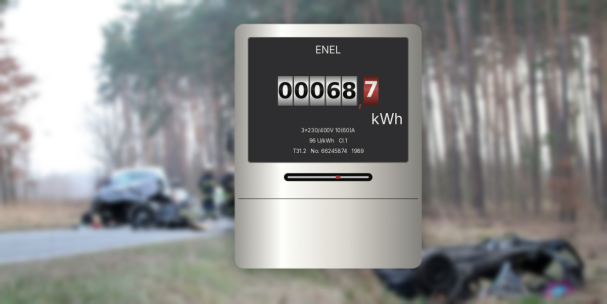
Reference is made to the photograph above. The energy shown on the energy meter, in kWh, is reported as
68.7 kWh
